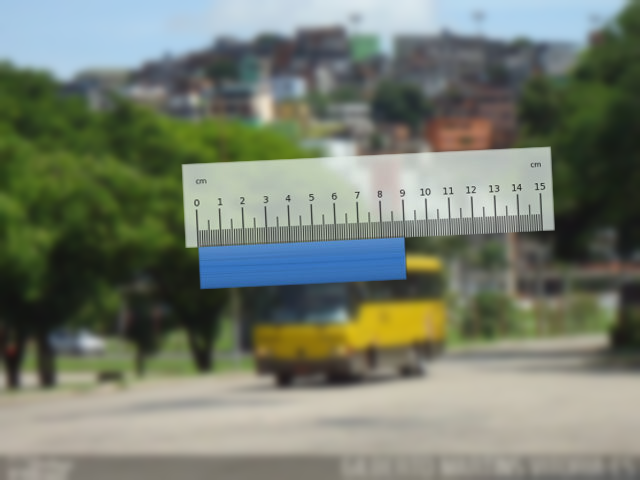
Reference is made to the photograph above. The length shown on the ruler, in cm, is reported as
9 cm
